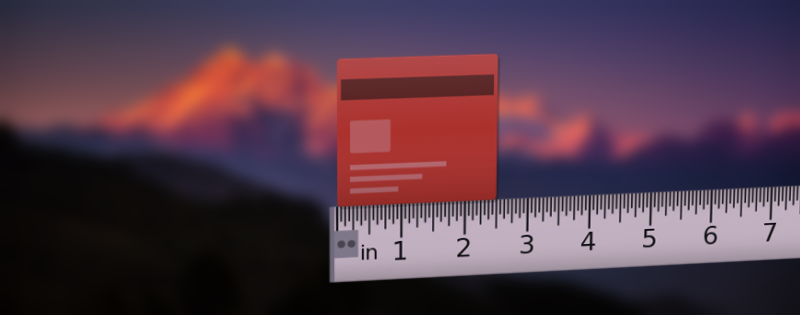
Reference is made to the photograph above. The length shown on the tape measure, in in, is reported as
2.5 in
